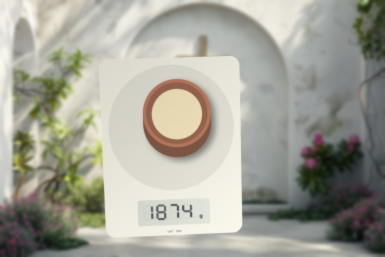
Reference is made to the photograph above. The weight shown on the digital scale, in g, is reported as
1874 g
